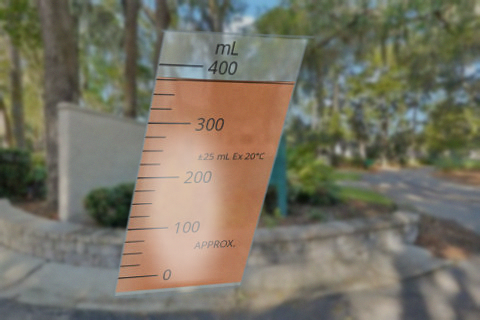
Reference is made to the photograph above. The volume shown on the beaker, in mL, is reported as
375 mL
